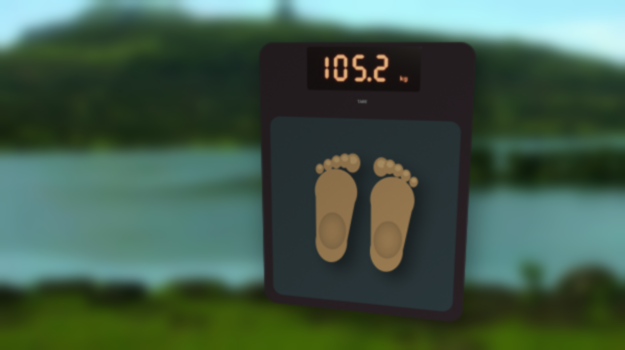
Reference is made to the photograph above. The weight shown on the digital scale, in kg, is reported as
105.2 kg
